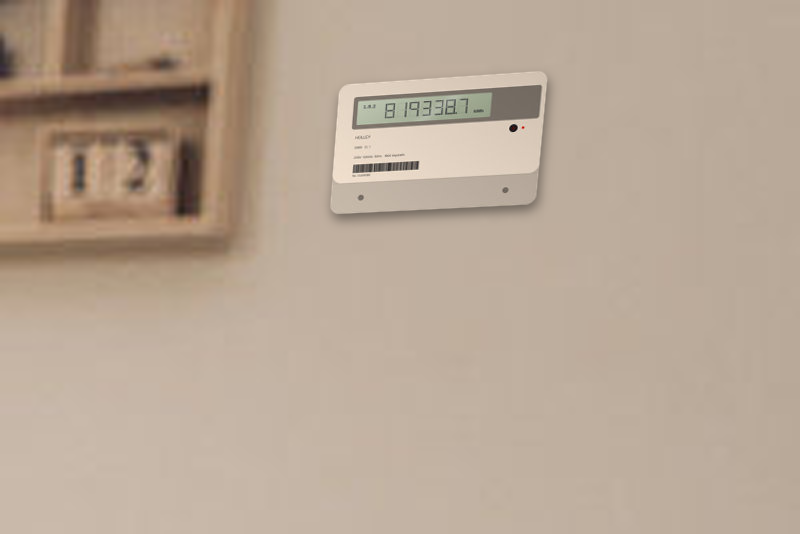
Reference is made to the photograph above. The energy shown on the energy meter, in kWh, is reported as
819338.7 kWh
